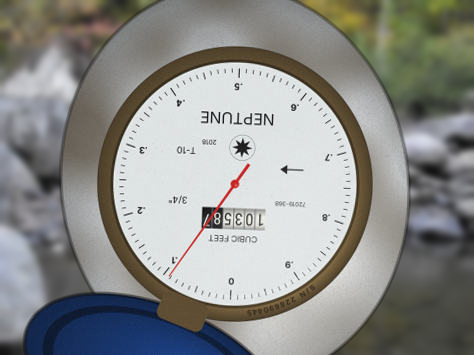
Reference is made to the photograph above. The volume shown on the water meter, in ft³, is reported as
103587.09 ft³
